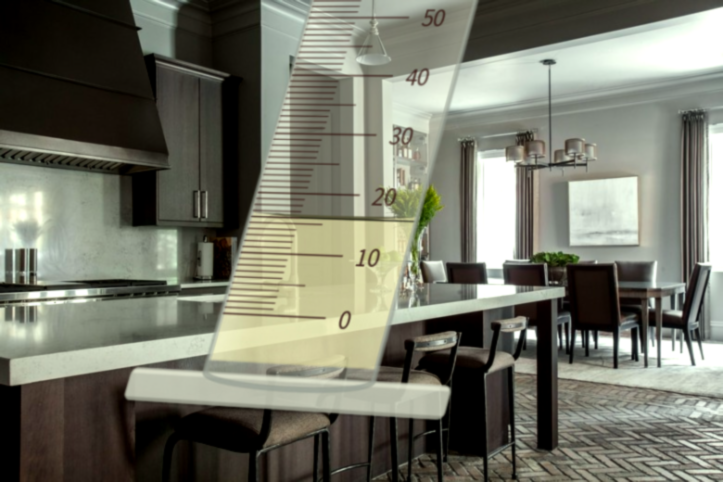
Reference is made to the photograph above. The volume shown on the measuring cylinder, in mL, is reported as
16 mL
